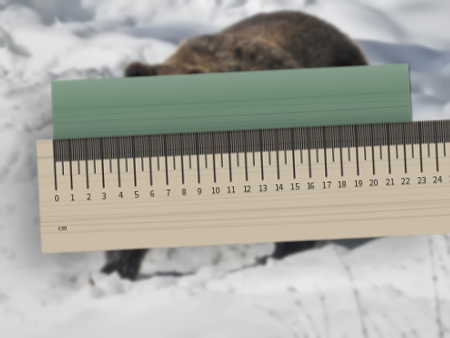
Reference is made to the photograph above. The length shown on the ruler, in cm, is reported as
22.5 cm
